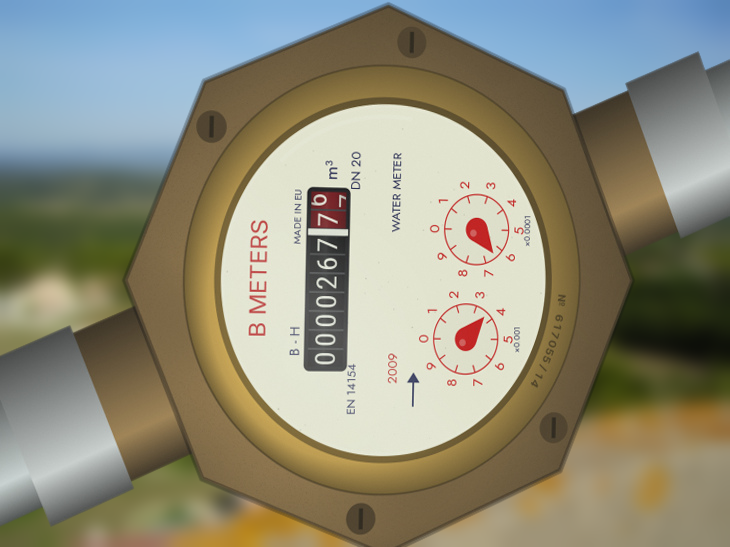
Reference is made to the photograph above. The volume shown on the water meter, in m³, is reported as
267.7636 m³
